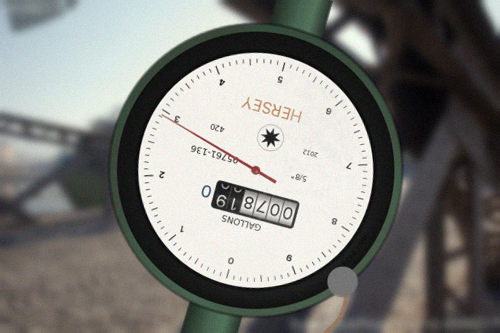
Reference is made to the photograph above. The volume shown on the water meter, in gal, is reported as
78192.9 gal
